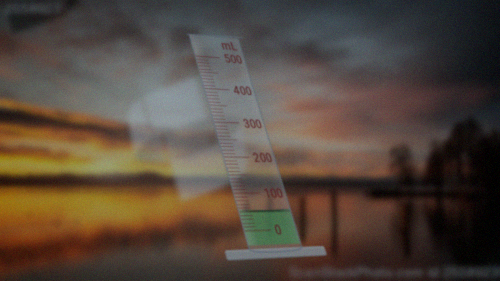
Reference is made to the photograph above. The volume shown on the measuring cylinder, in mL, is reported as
50 mL
